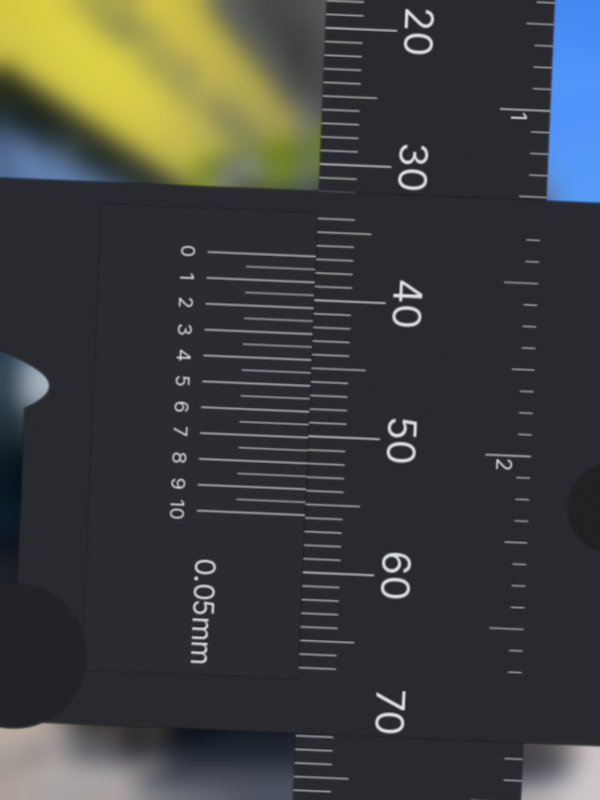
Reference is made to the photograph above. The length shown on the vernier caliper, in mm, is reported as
36.8 mm
